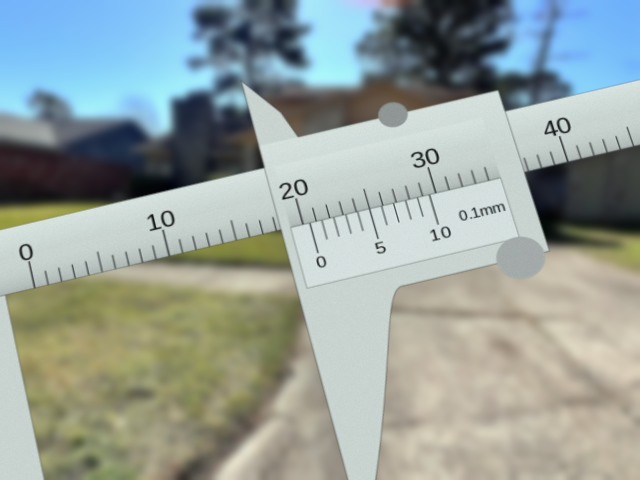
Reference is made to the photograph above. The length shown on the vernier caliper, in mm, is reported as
20.5 mm
